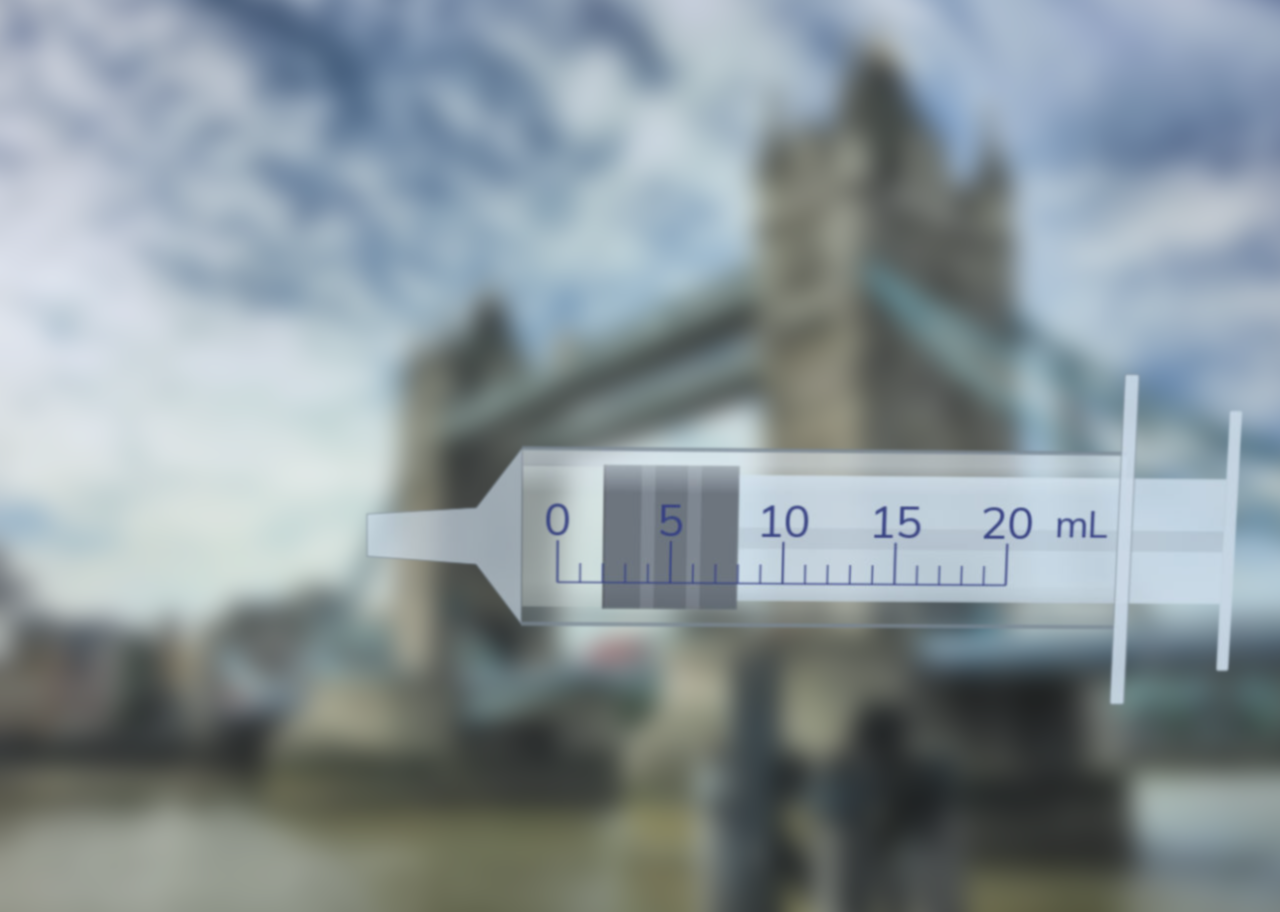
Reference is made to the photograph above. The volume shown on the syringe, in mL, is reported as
2 mL
